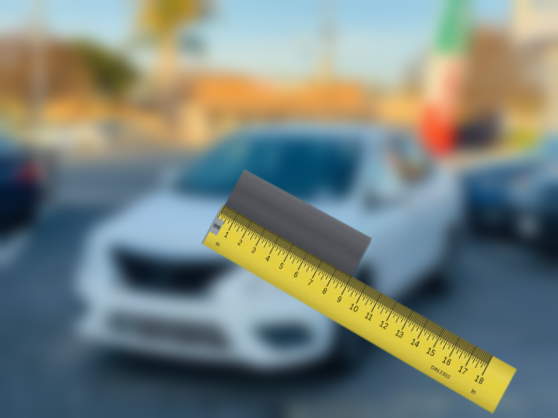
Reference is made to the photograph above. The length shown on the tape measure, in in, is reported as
9 in
